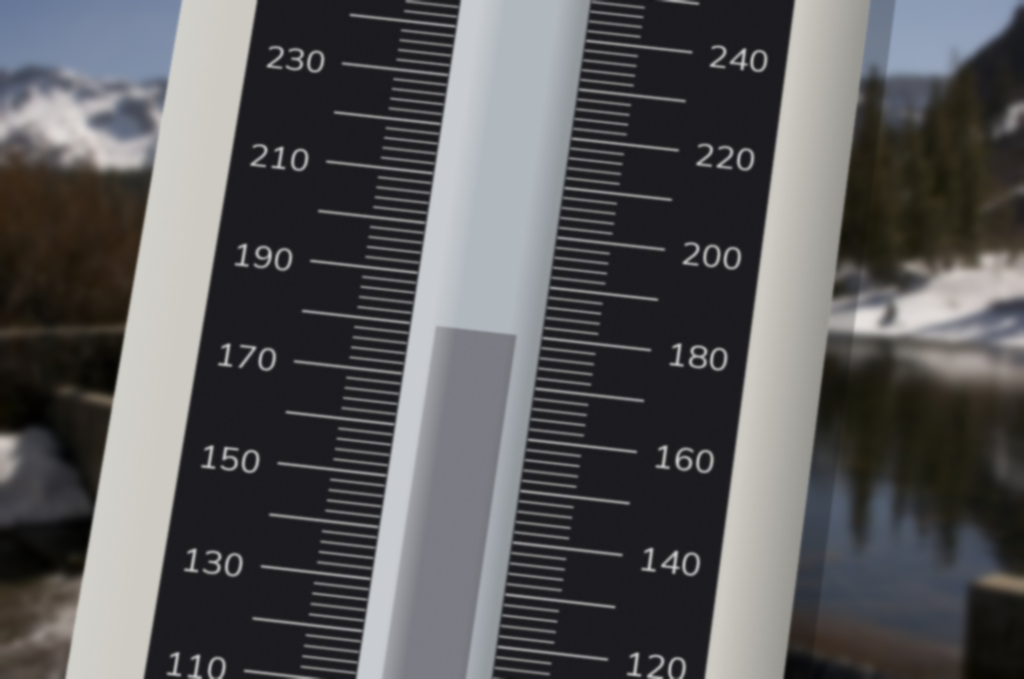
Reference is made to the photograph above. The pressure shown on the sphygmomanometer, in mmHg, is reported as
180 mmHg
